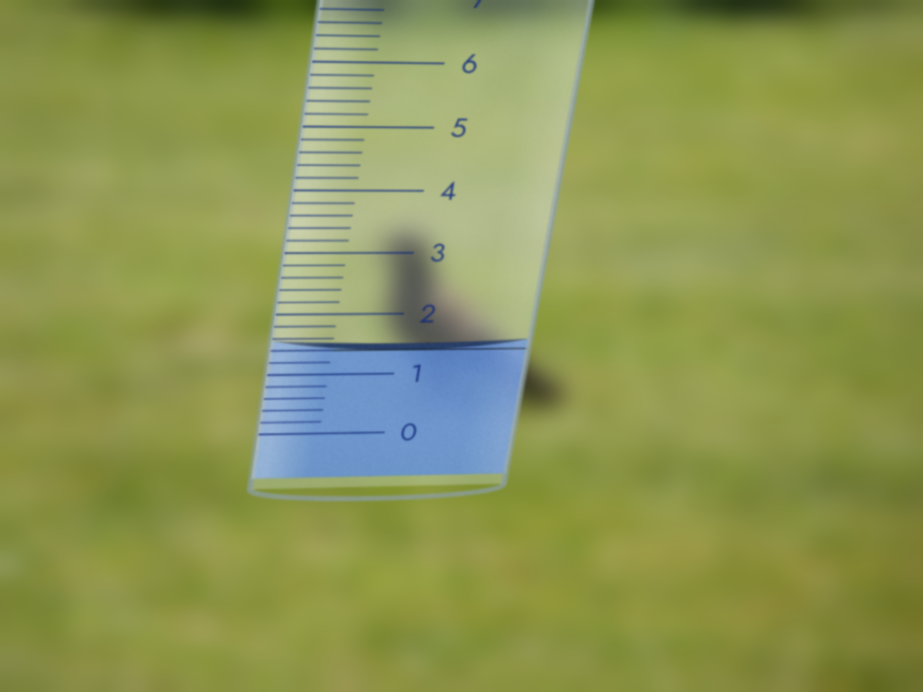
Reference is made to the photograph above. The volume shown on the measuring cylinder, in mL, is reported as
1.4 mL
